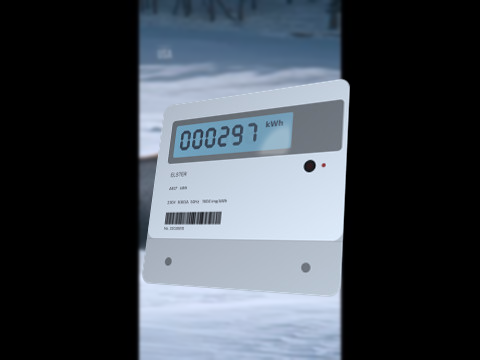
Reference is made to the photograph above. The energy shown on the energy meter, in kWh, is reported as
297 kWh
